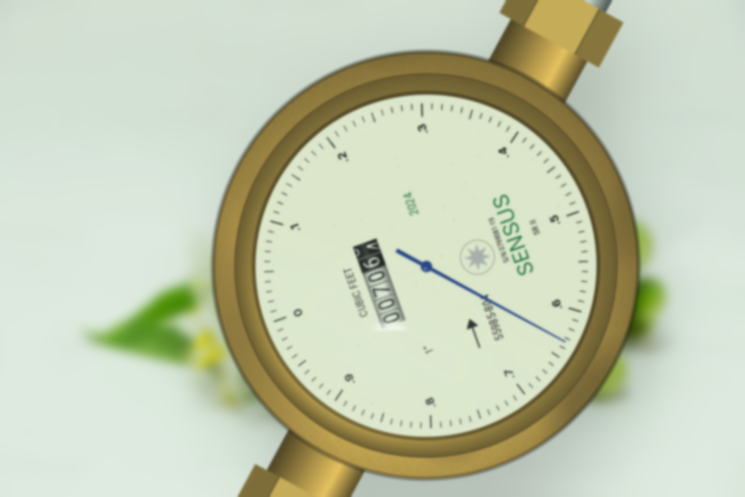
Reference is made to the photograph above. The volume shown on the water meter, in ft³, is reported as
7063.63 ft³
